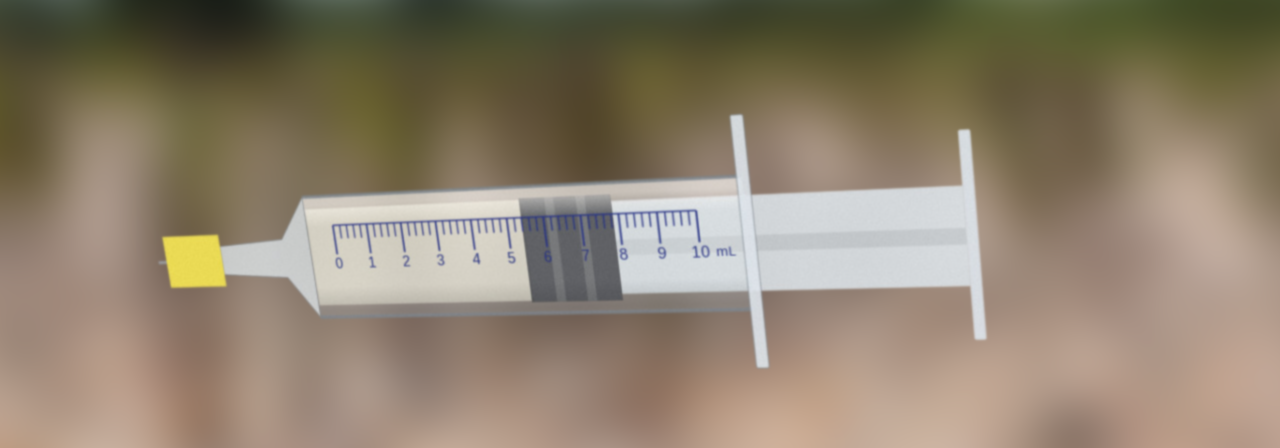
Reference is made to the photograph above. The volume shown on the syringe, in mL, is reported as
5.4 mL
